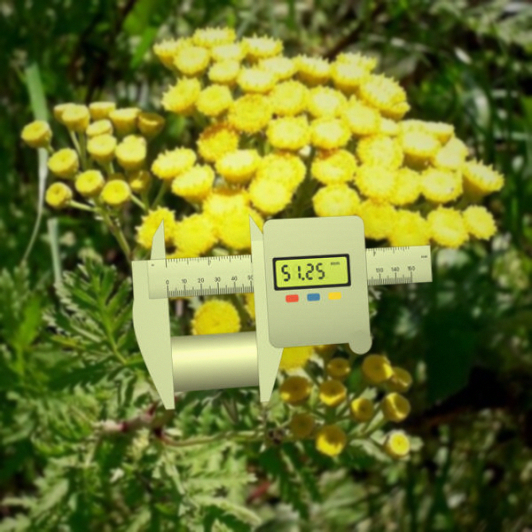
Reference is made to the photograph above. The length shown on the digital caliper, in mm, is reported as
51.25 mm
